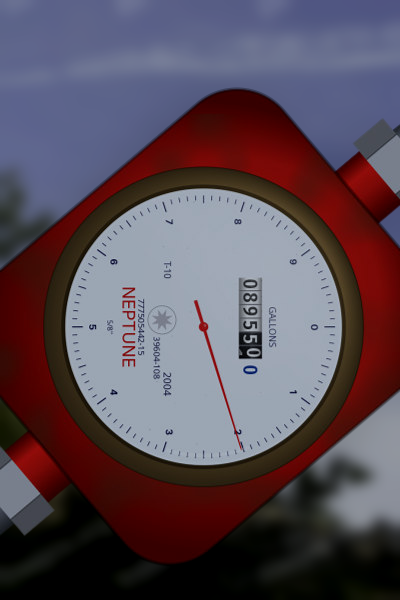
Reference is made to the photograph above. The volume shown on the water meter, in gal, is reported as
895502.0 gal
